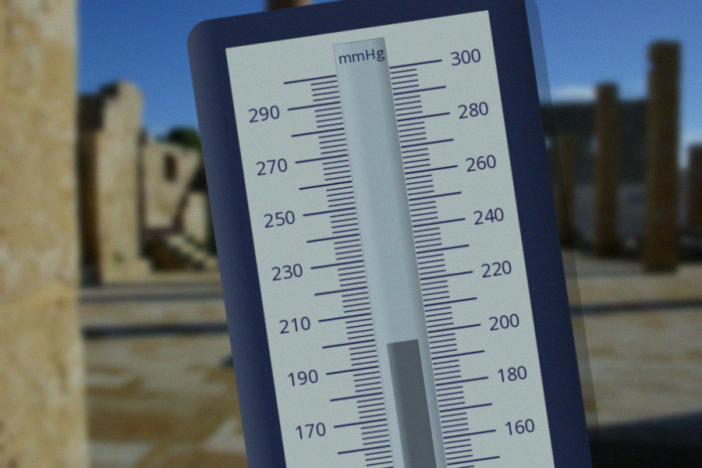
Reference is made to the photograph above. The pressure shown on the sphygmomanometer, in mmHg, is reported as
198 mmHg
